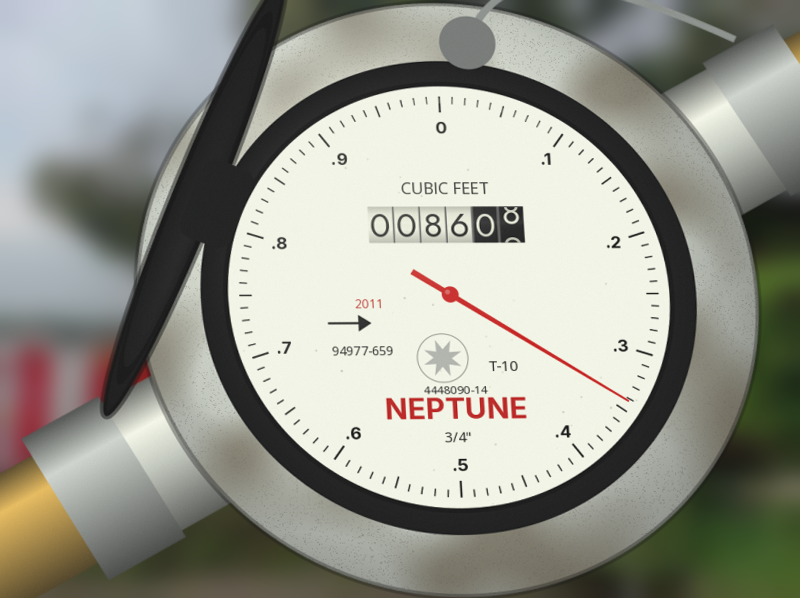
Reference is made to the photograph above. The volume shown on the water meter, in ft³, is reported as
8608.34 ft³
